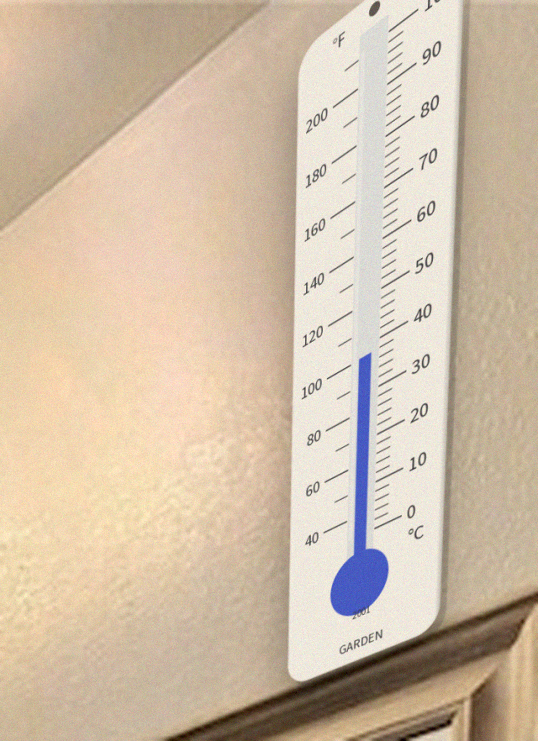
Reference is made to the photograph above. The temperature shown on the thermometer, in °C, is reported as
38 °C
